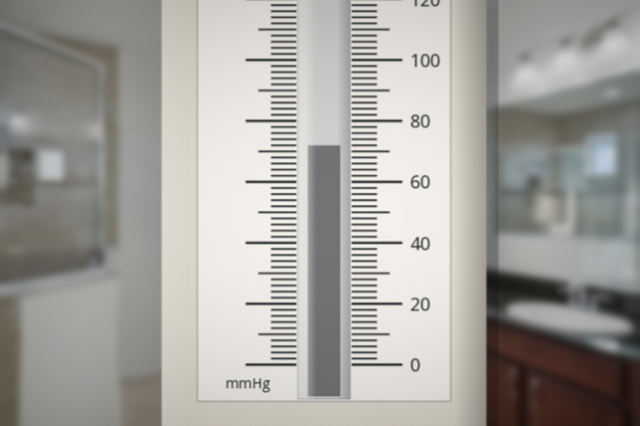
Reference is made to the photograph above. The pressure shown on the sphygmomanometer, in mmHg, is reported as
72 mmHg
